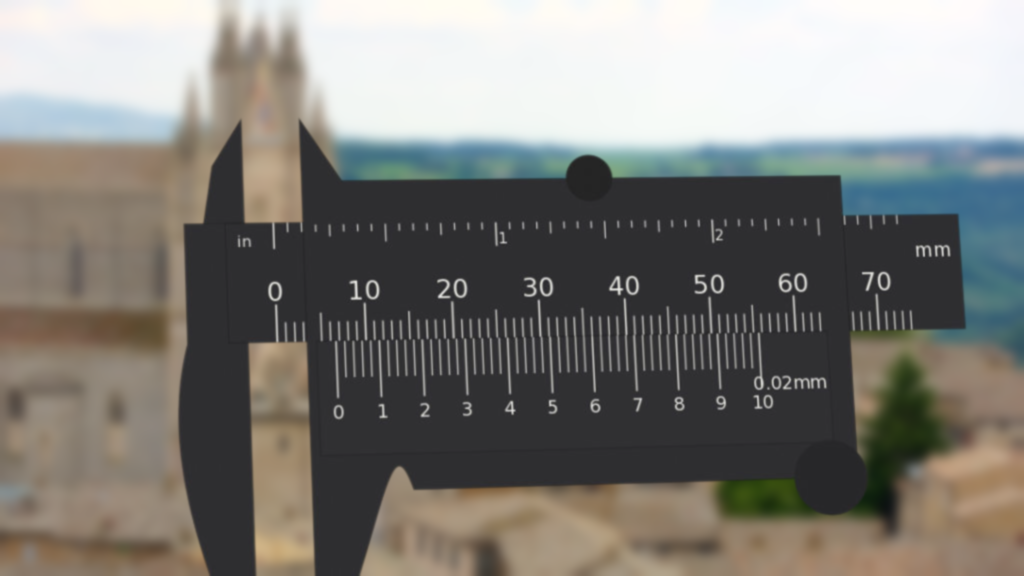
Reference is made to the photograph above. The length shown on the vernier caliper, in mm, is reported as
6.6 mm
